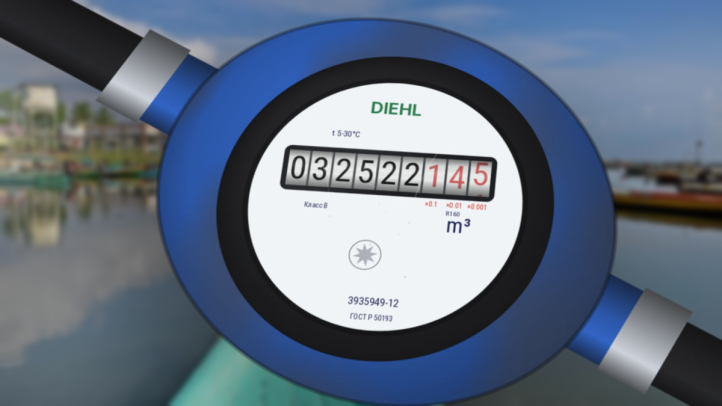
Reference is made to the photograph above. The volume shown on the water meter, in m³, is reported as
32522.145 m³
